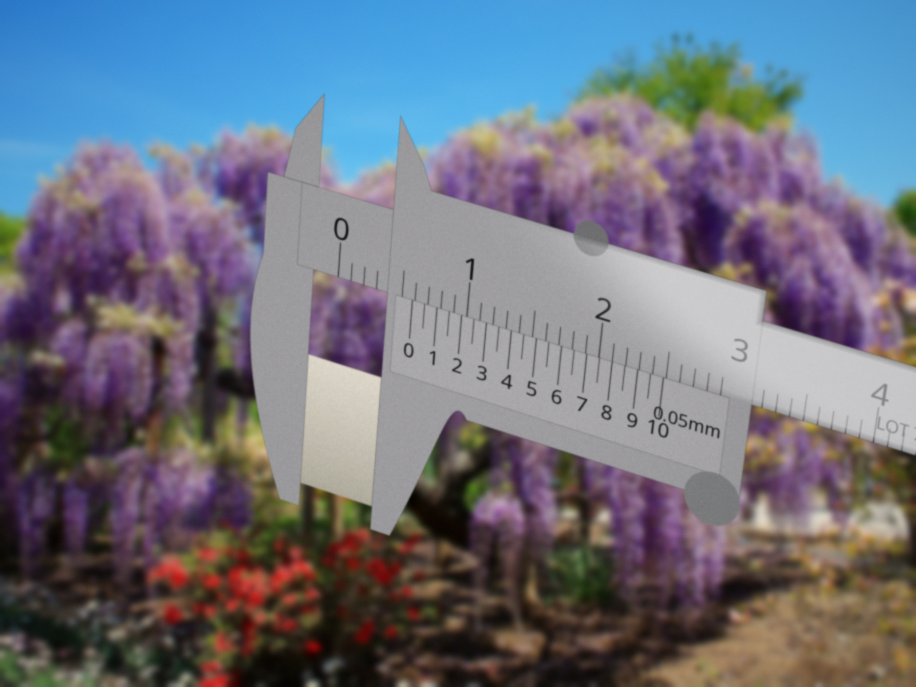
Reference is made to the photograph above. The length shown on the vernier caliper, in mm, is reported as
5.8 mm
